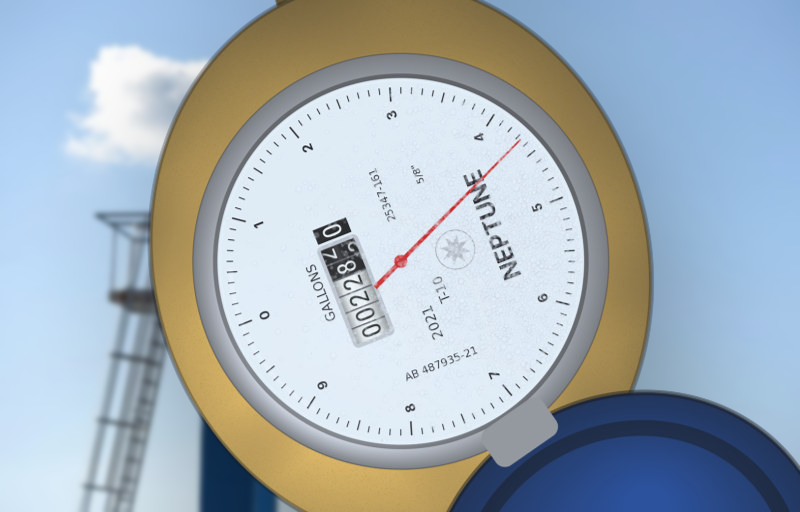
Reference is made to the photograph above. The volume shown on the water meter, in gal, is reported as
22824.3 gal
